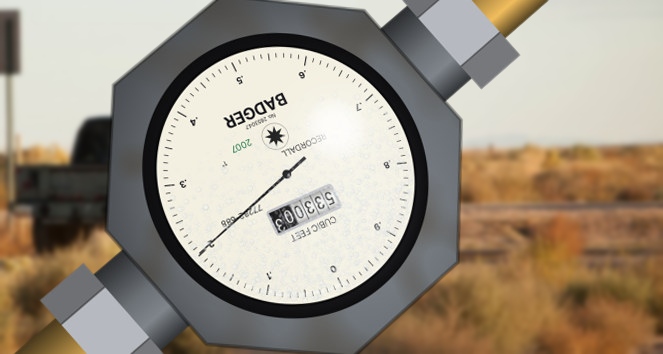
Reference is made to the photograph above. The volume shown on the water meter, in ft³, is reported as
533003.20 ft³
